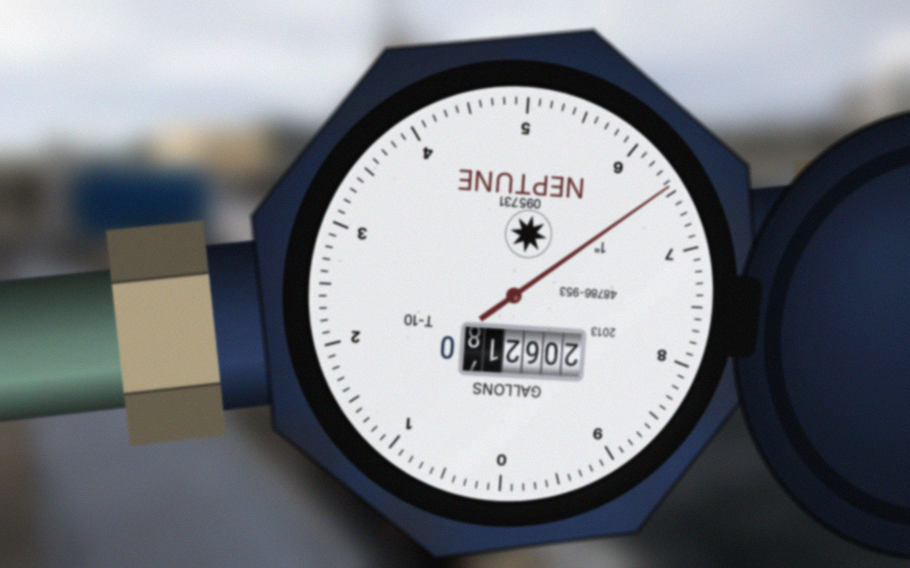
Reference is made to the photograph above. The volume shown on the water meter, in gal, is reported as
2062176.4 gal
